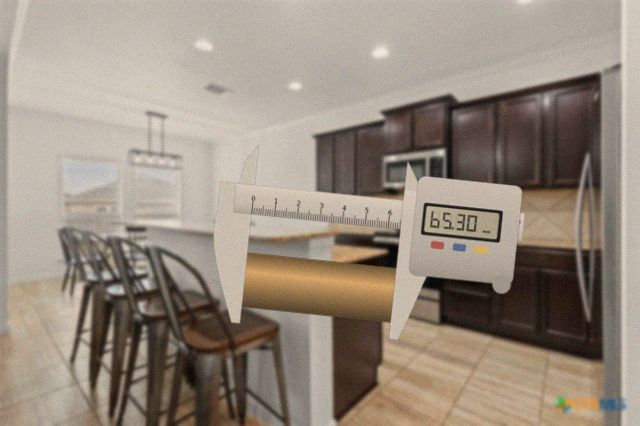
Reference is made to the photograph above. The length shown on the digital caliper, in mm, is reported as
65.30 mm
